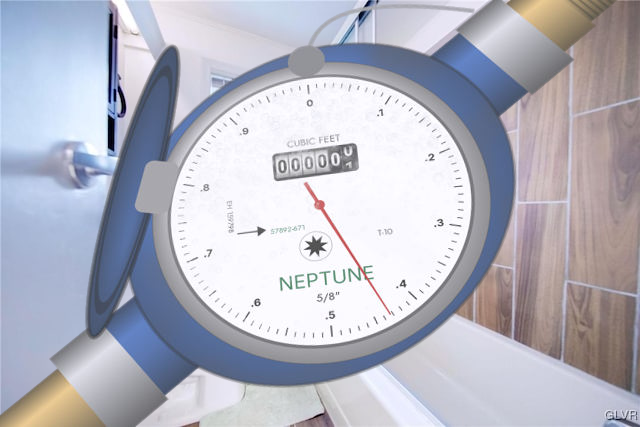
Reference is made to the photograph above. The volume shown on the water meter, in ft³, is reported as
0.43 ft³
